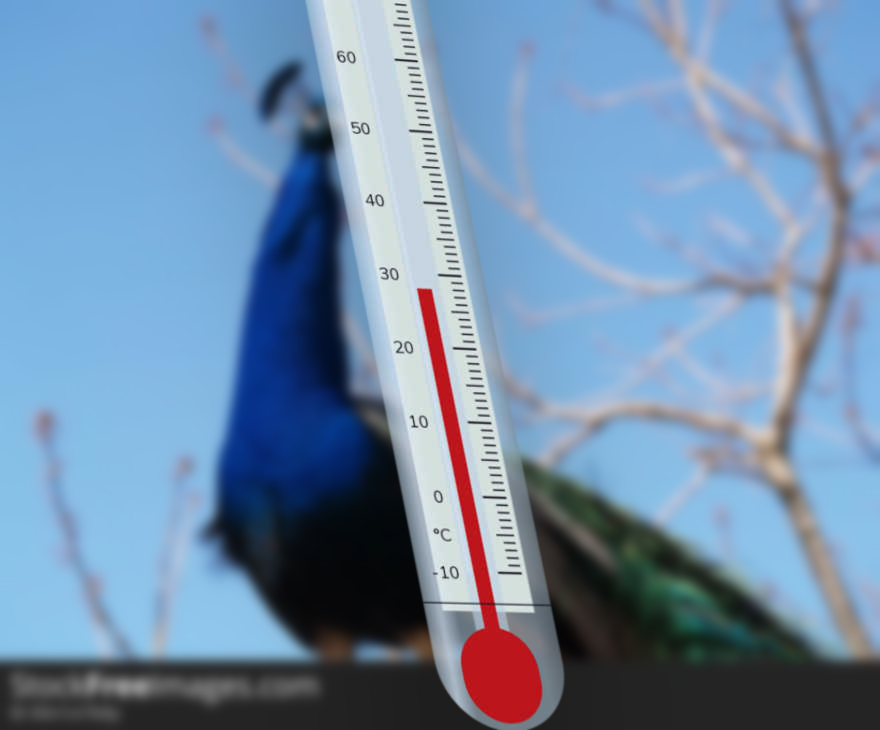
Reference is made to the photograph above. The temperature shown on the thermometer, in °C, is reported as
28 °C
